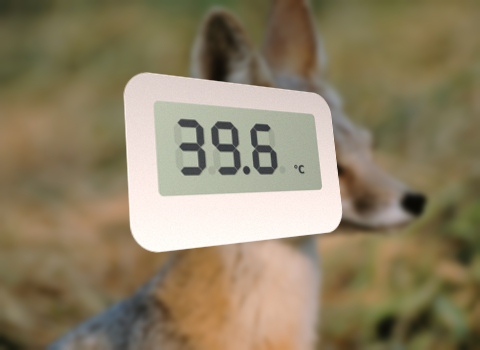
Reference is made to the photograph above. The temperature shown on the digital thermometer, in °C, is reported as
39.6 °C
